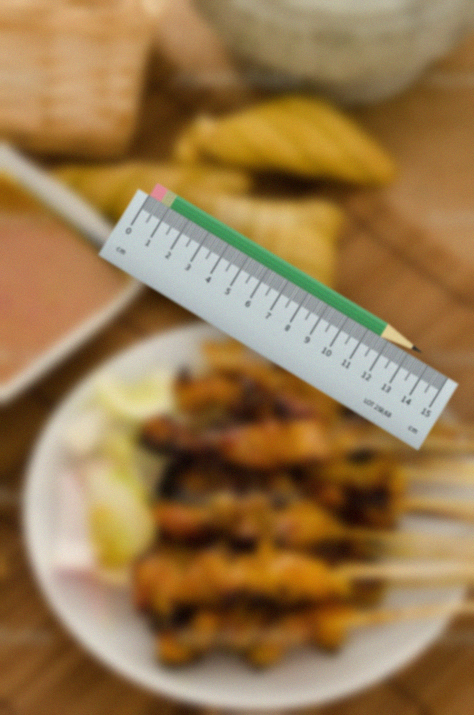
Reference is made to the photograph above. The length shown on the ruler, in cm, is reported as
13.5 cm
